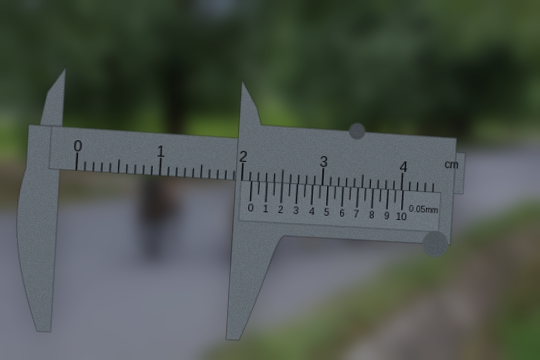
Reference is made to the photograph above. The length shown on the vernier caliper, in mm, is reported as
21.2 mm
